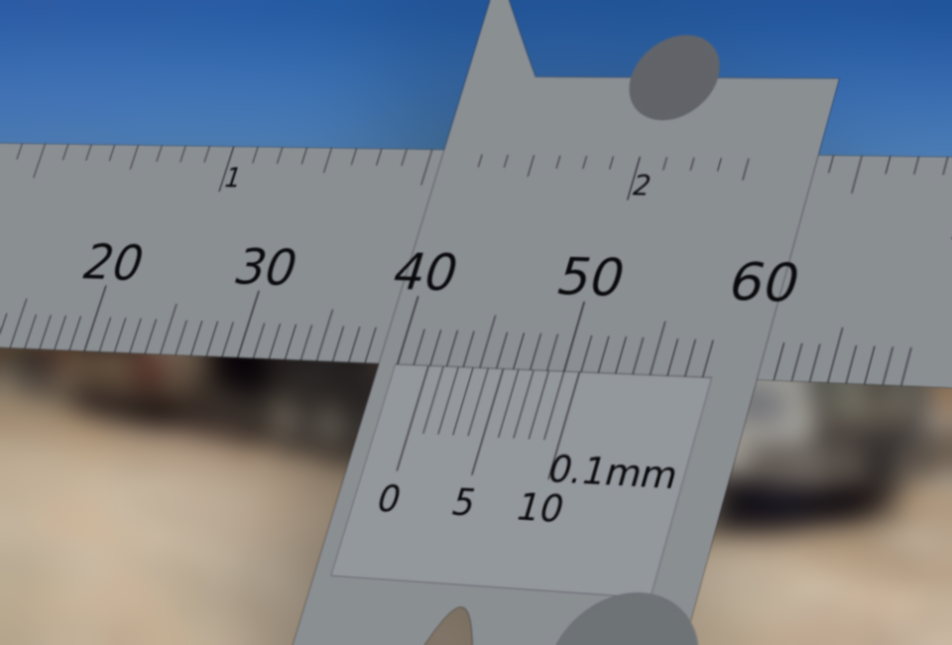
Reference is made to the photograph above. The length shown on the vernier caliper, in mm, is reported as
41.9 mm
